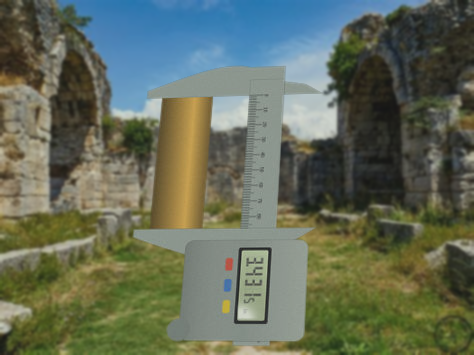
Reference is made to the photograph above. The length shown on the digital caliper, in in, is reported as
3.4315 in
